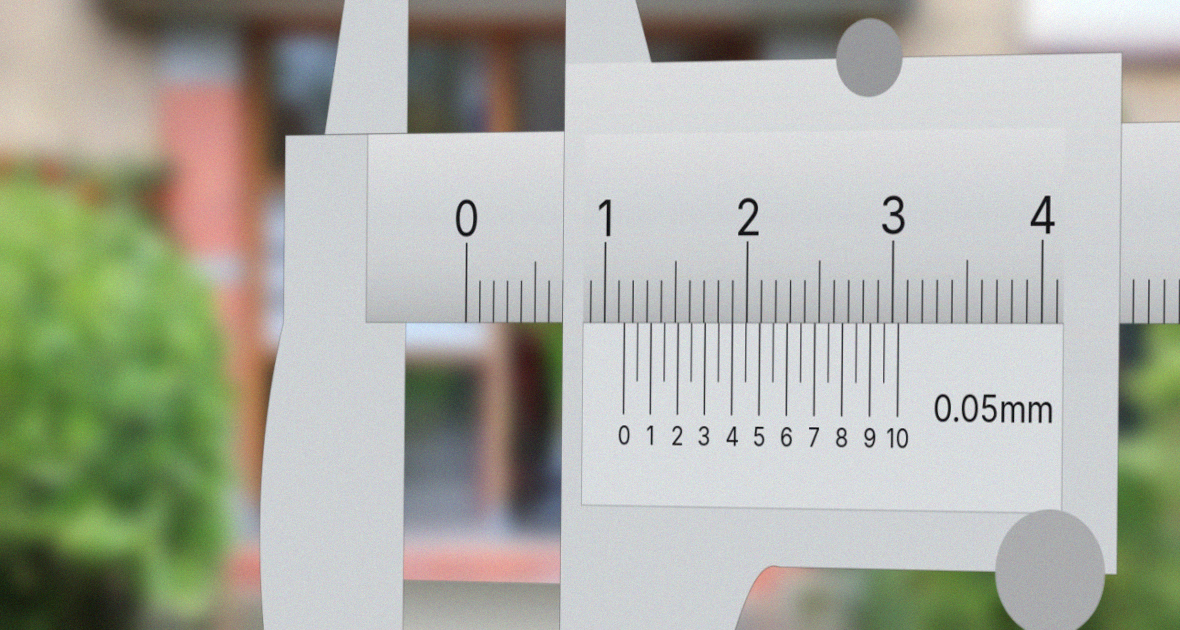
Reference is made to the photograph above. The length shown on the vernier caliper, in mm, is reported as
11.4 mm
